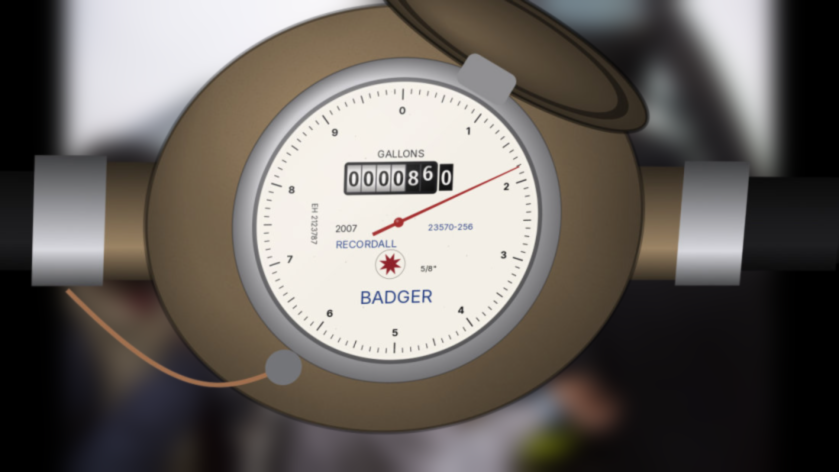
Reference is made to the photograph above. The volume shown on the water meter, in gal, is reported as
861.8 gal
